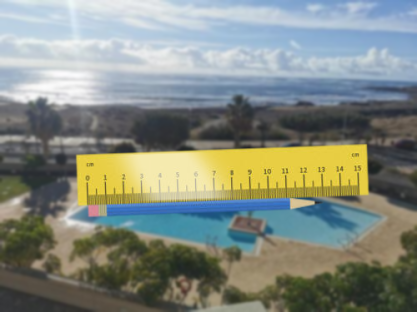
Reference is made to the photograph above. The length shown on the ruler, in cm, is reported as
13 cm
